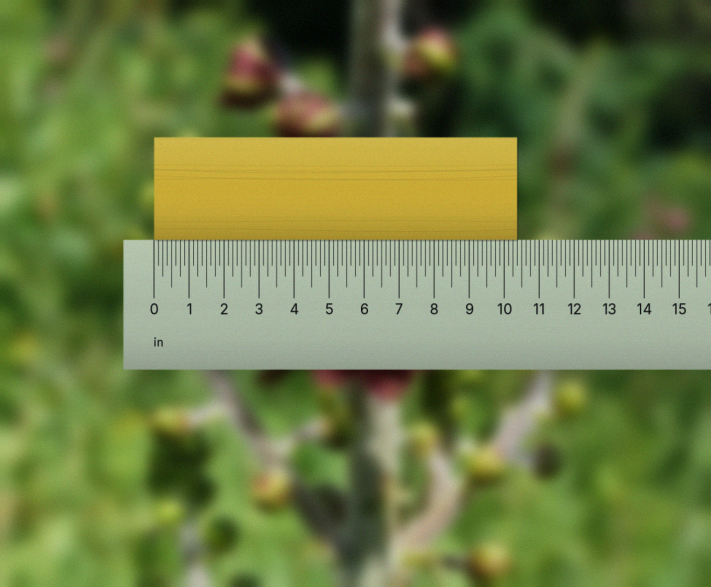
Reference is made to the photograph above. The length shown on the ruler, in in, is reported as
10.375 in
